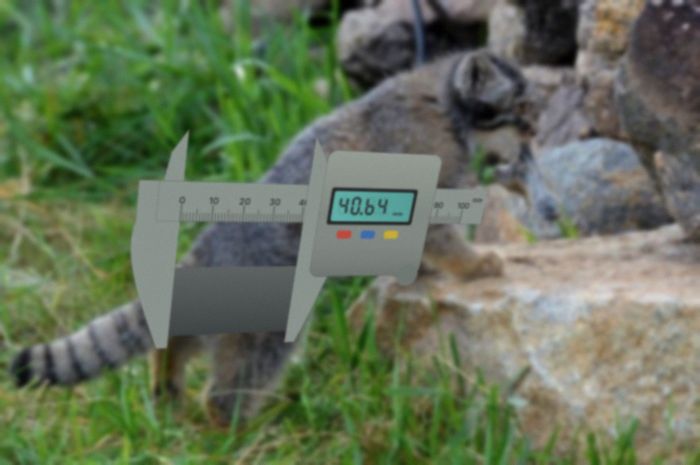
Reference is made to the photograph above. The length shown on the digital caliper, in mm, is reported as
40.64 mm
